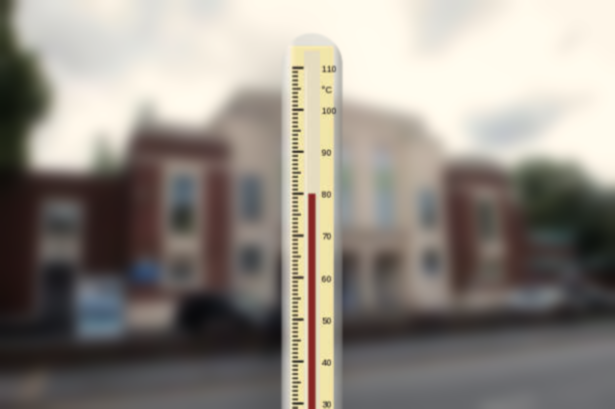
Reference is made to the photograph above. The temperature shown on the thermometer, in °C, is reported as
80 °C
